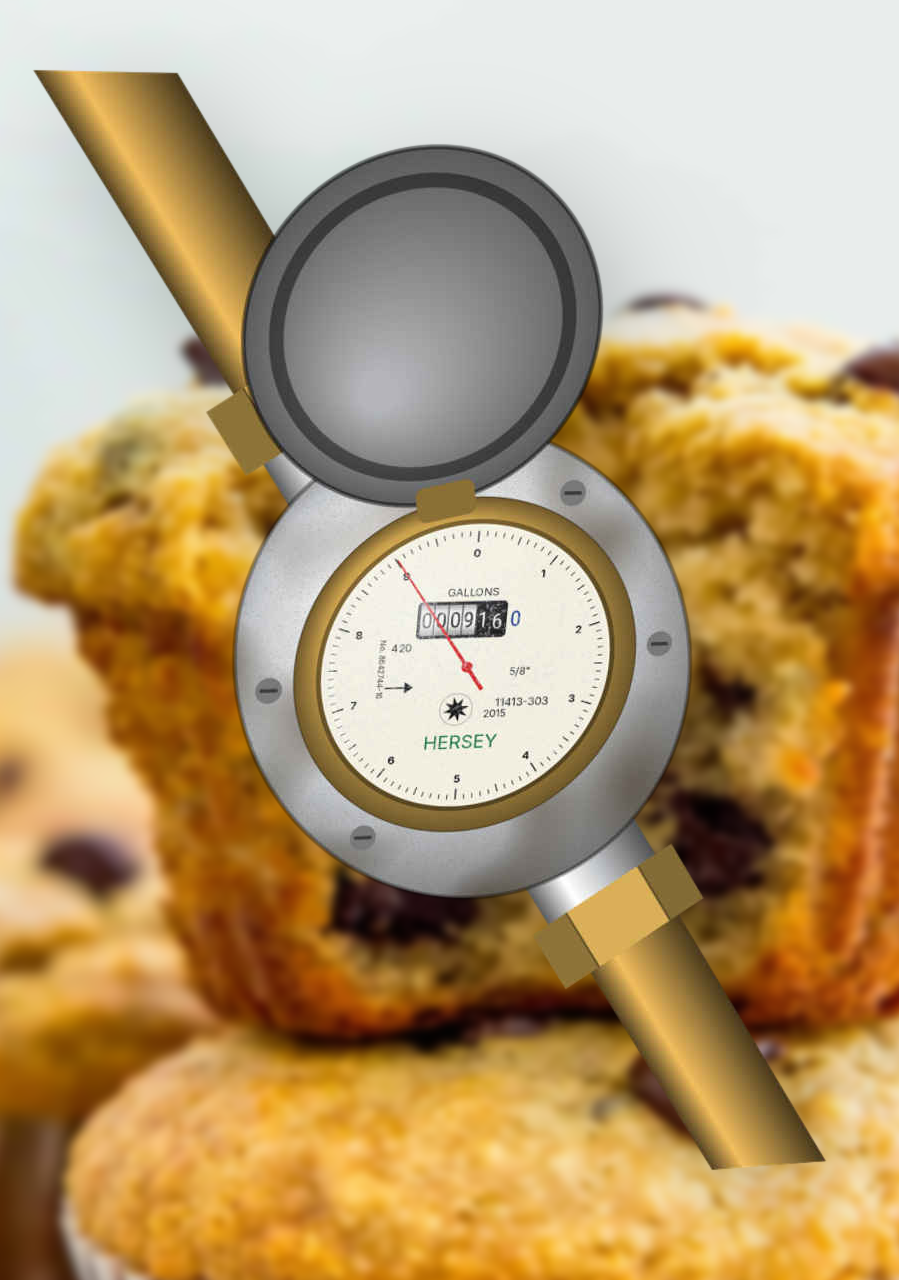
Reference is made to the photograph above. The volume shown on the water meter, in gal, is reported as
9159.0 gal
